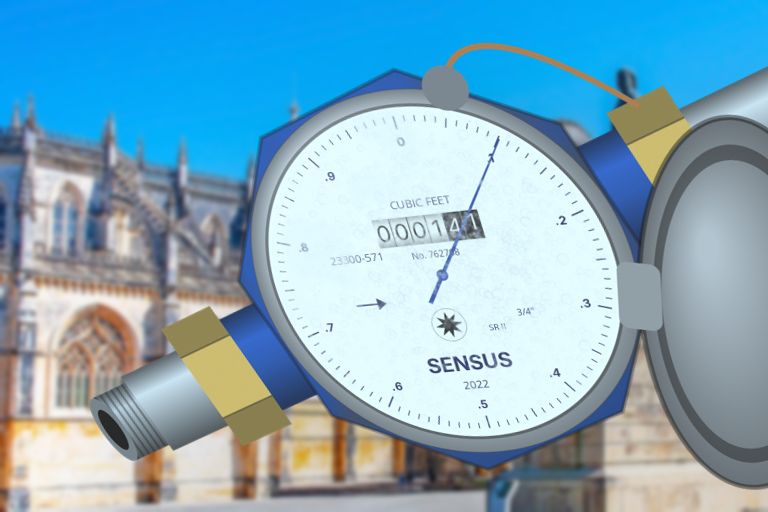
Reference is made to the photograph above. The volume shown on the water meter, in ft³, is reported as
141.10 ft³
